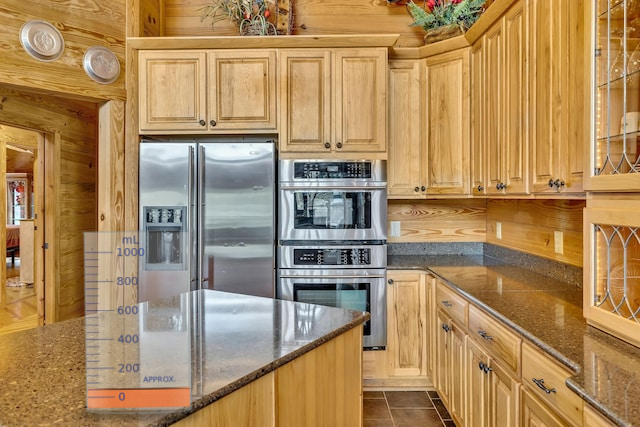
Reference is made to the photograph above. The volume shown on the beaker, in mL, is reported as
50 mL
